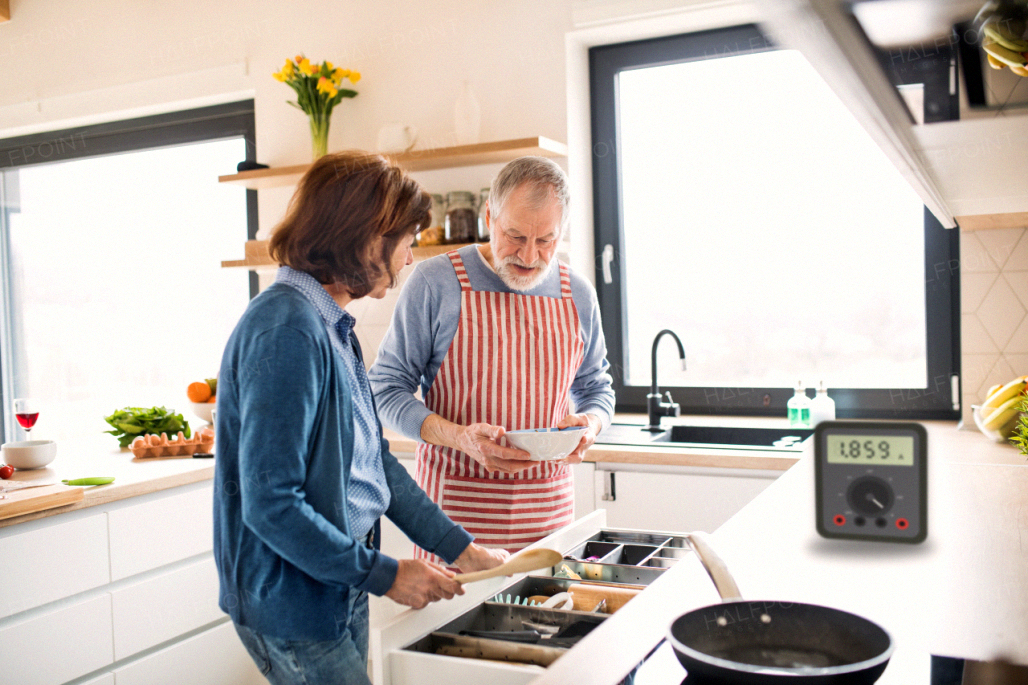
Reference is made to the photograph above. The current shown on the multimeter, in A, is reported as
1.859 A
